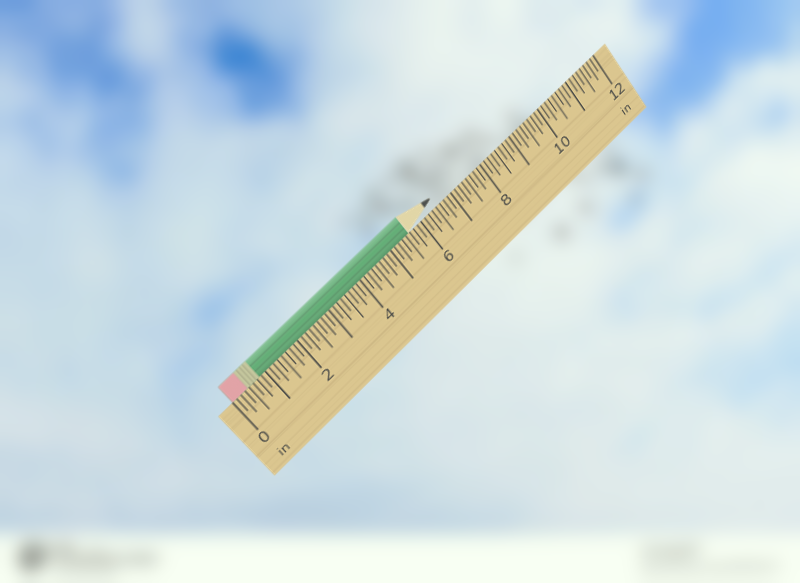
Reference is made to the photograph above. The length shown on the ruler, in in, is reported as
6.5 in
